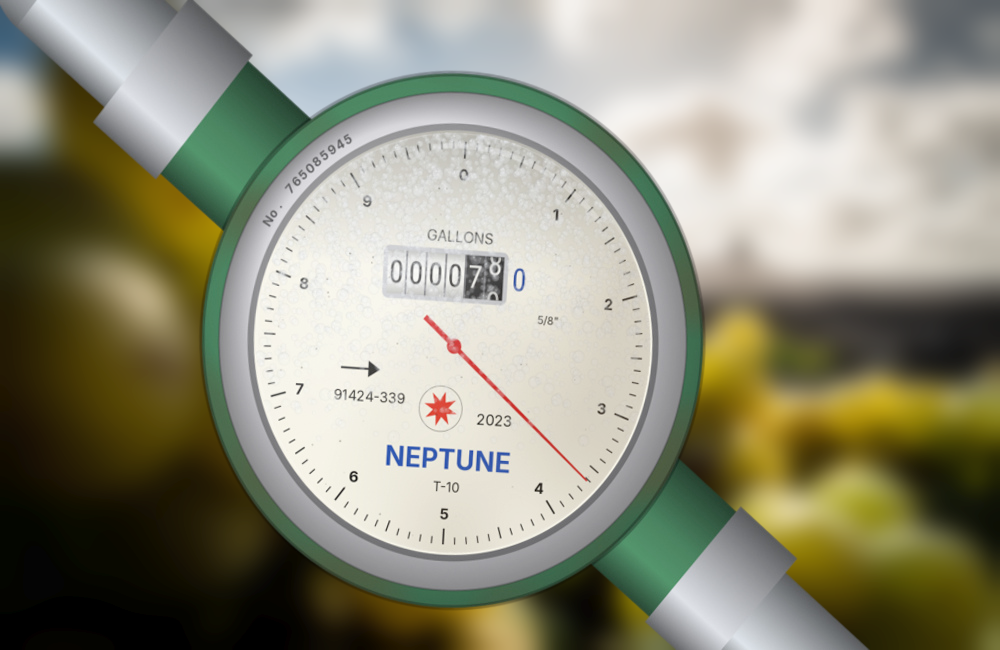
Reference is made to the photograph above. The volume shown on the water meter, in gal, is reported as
783.6 gal
